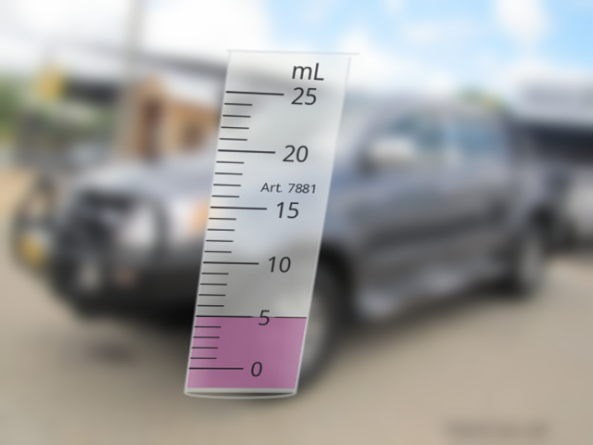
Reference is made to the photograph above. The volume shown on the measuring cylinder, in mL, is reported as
5 mL
